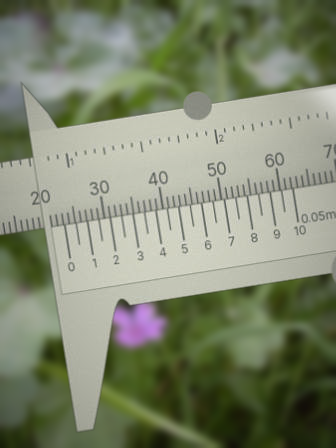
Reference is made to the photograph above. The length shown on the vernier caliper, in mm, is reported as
23.2 mm
